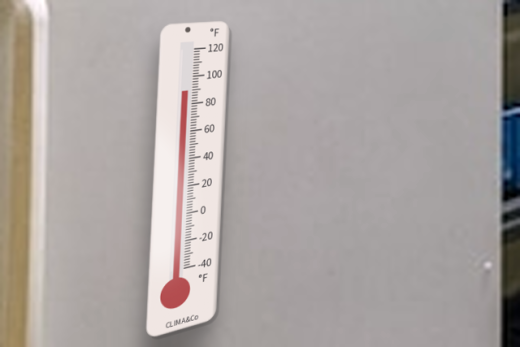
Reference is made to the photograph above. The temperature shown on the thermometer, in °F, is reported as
90 °F
